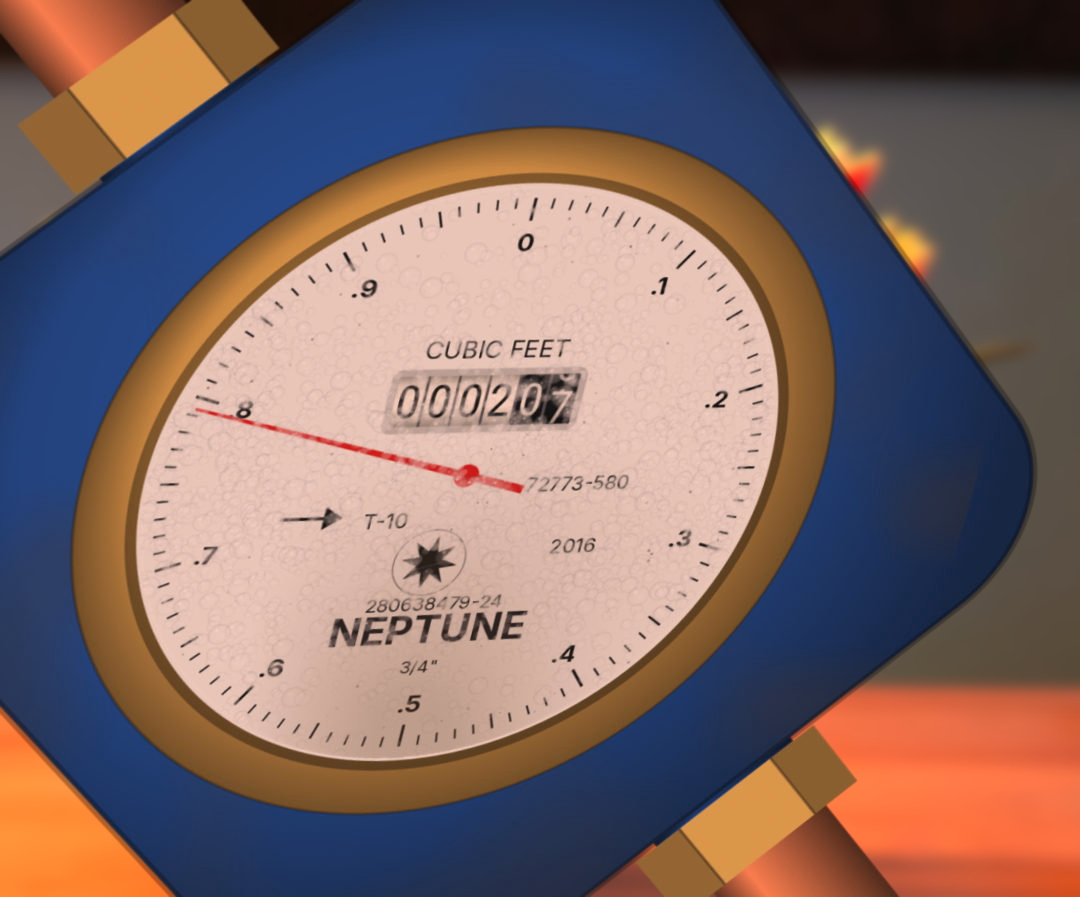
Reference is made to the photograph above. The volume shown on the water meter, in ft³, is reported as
206.79 ft³
